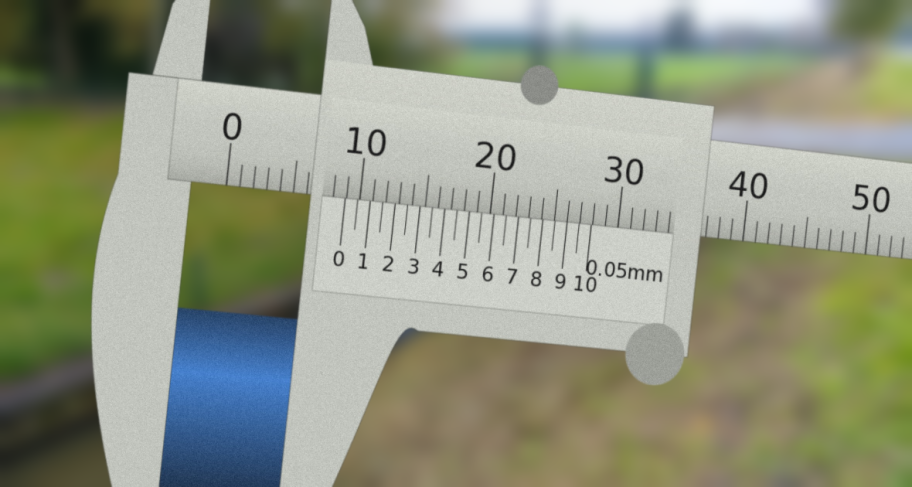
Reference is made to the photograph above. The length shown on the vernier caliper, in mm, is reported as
8.9 mm
